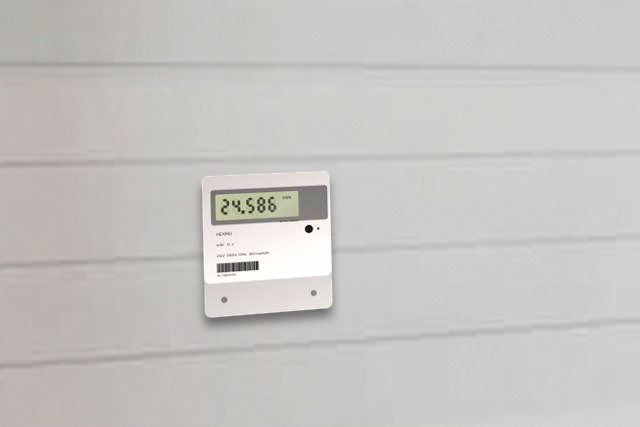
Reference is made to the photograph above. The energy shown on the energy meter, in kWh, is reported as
24.586 kWh
